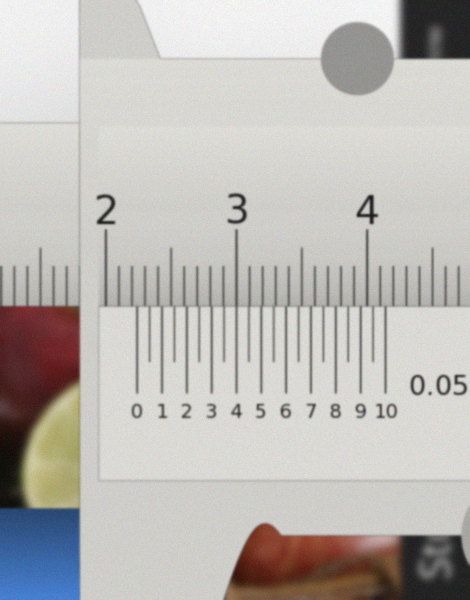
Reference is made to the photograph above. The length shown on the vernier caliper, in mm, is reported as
22.4 mm
